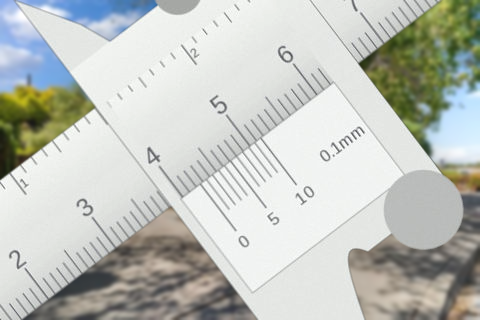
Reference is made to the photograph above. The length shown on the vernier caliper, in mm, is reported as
42.6 mm
